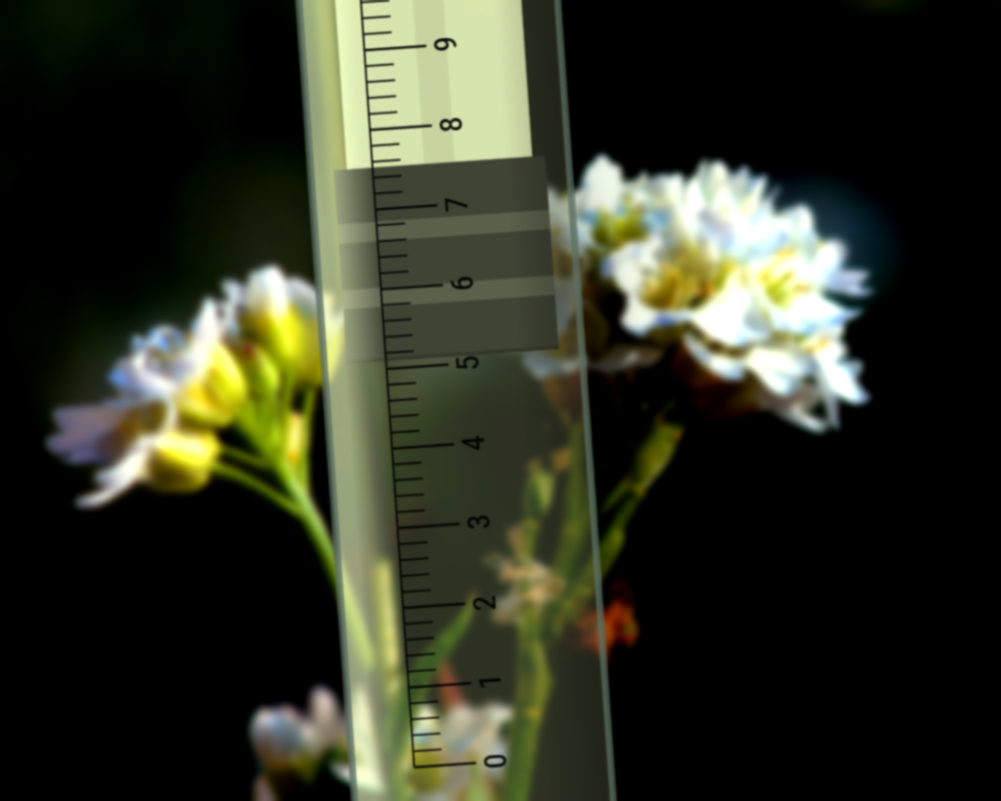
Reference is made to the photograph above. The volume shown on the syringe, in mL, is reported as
5.1 mL
